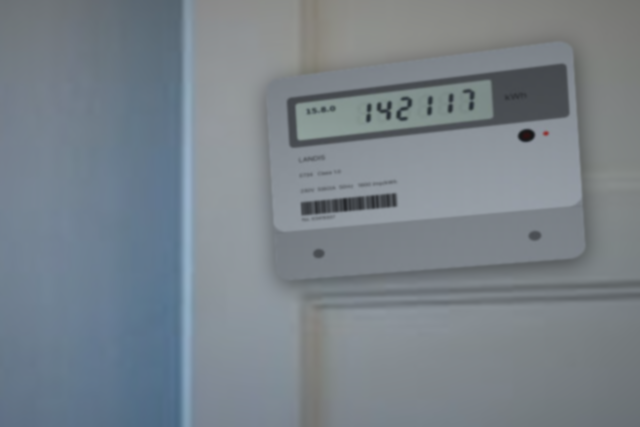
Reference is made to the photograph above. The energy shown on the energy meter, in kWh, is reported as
142117 kWh
